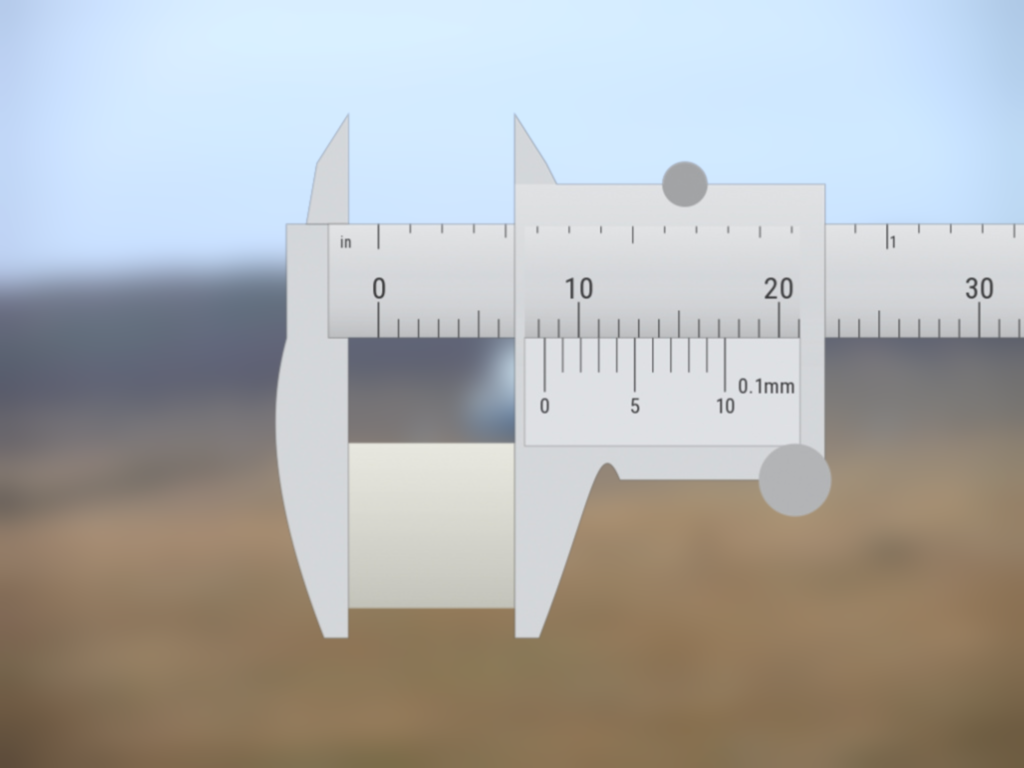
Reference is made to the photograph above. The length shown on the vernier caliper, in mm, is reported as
8.3 mm
